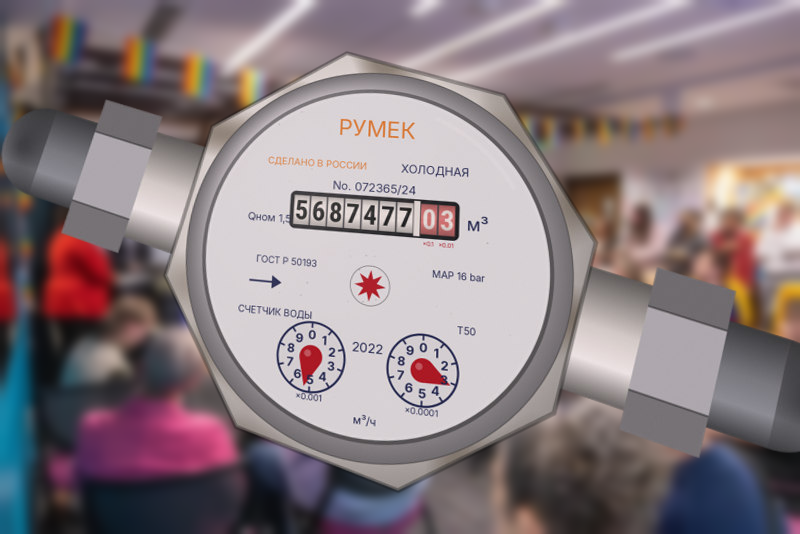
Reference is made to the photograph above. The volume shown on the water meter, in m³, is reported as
5687477.0353 m³
